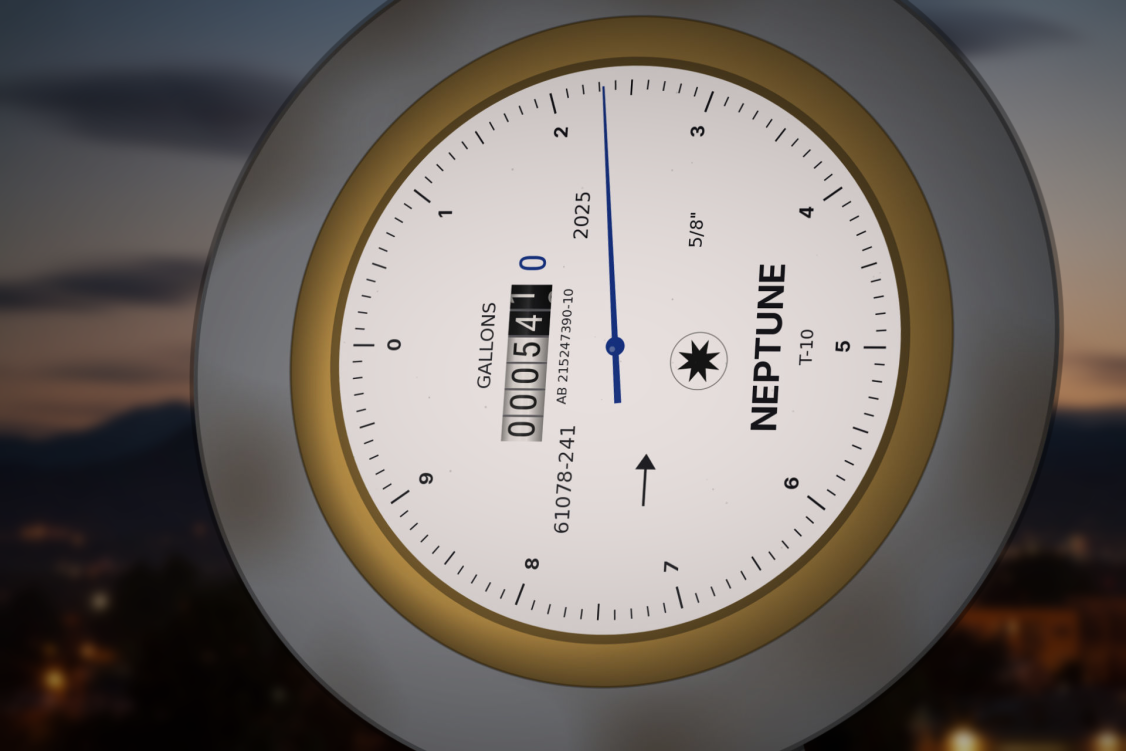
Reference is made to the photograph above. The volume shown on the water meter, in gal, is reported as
5412.3 gal
